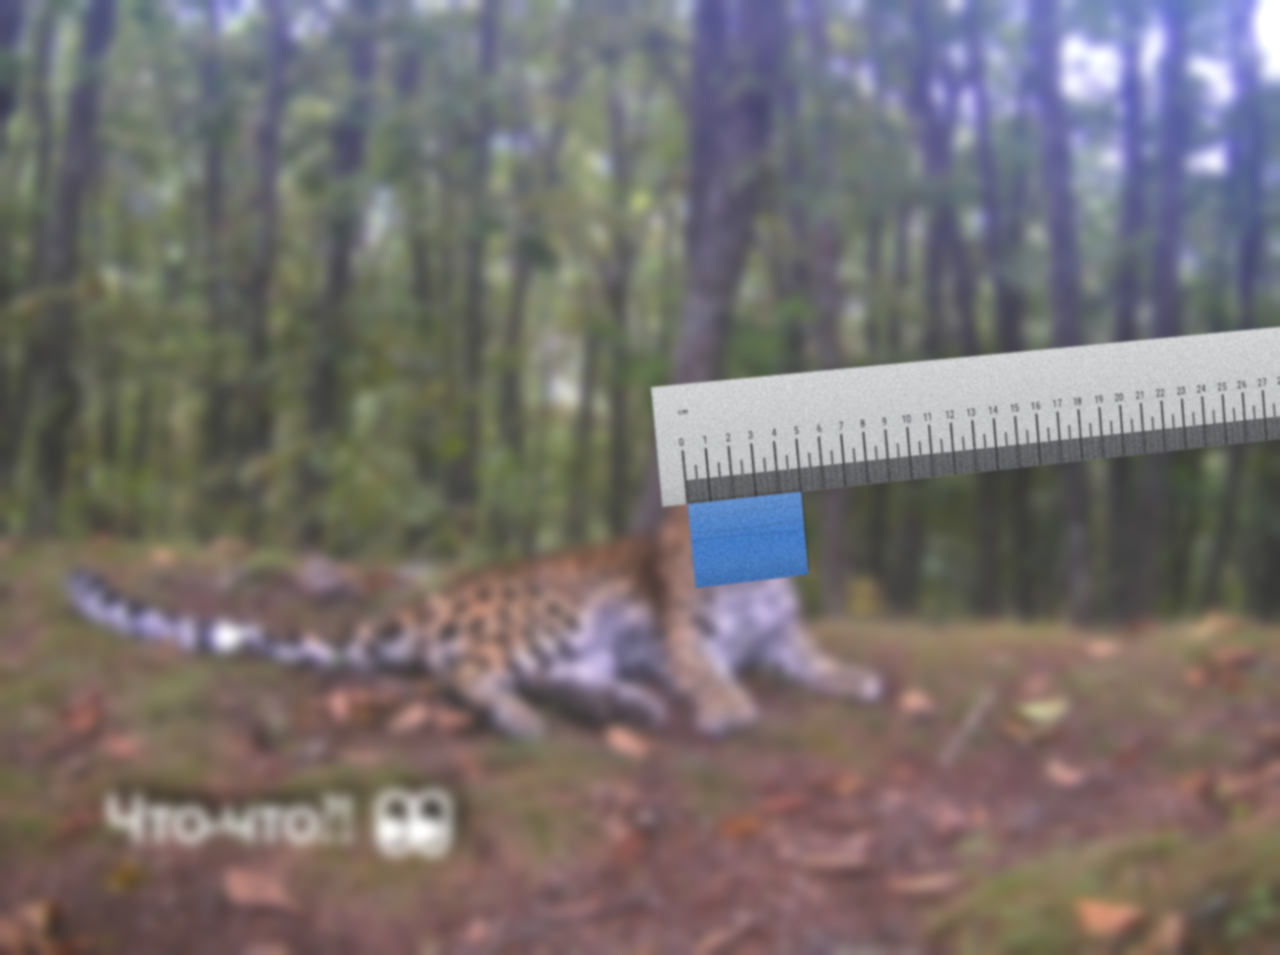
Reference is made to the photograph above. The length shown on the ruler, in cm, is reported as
5 cm
